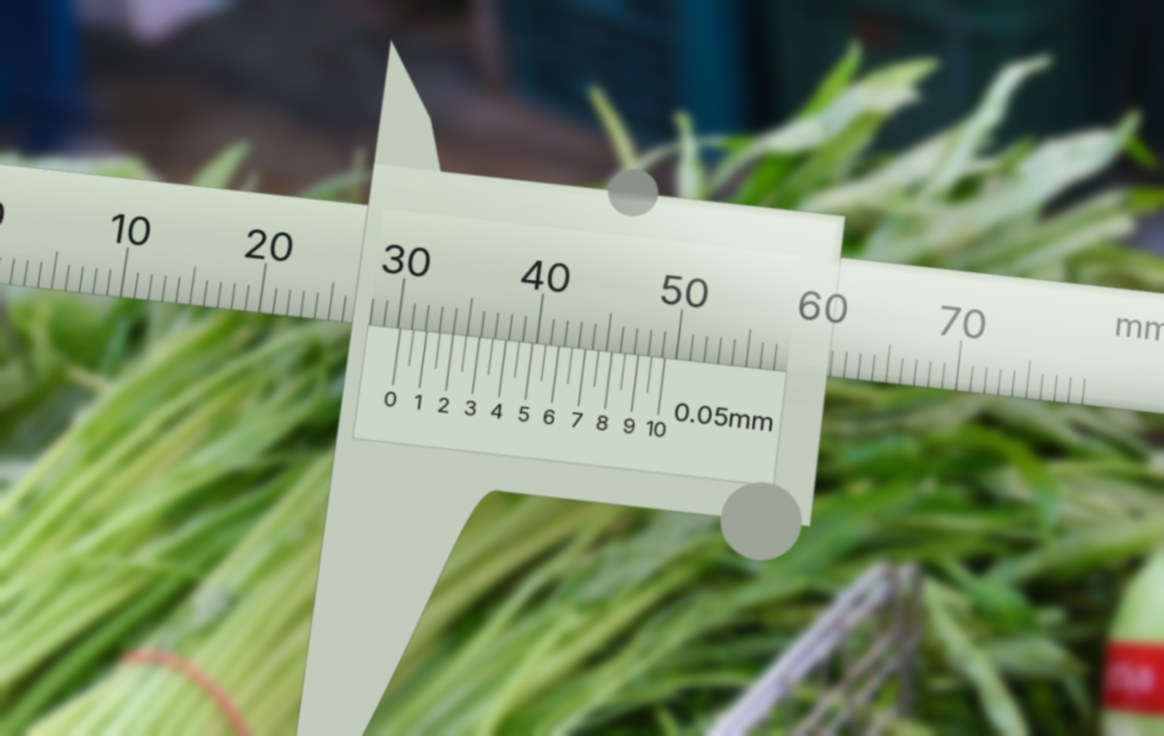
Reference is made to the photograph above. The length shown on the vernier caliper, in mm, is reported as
30.2 mm
